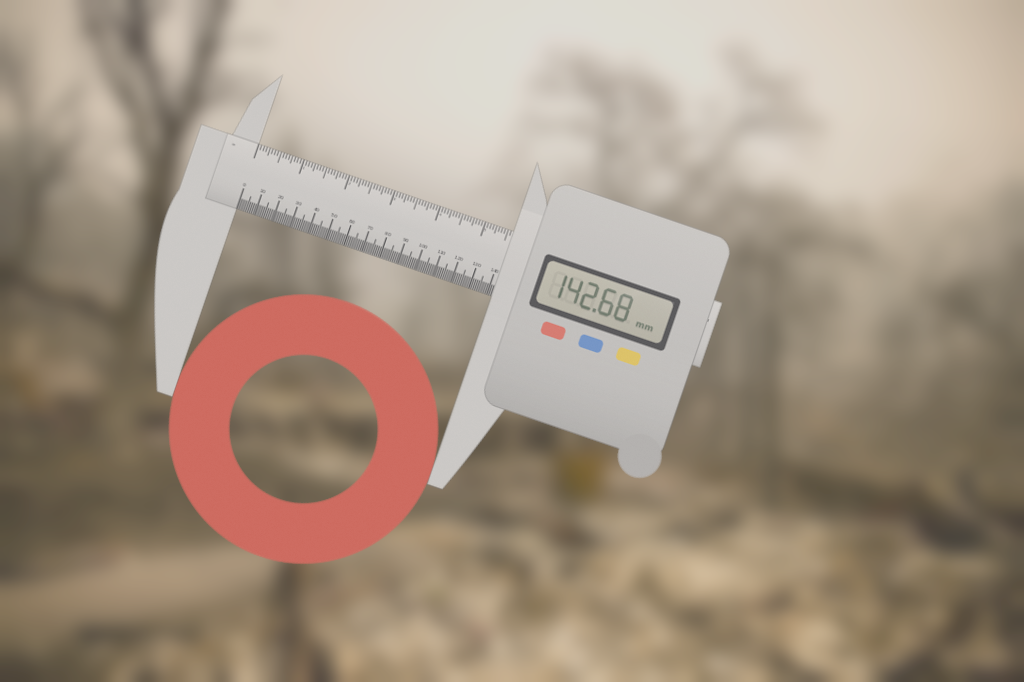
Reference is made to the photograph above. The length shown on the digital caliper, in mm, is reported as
142.68 mm
